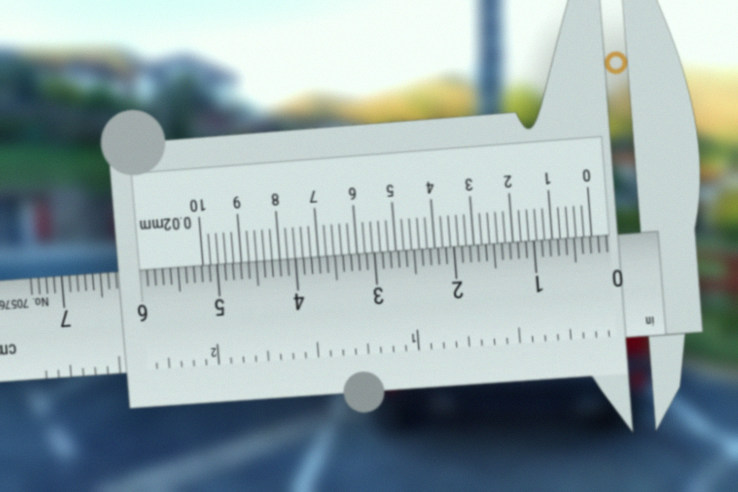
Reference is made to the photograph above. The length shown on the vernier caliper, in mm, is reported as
2.8 mm
